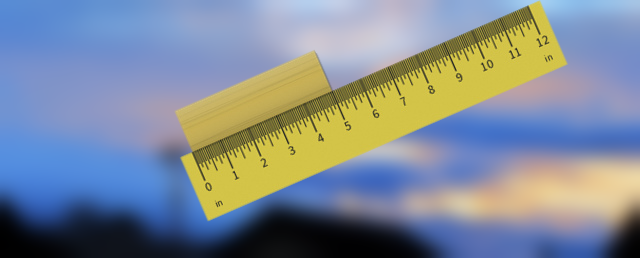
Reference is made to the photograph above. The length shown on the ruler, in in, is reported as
5 in
